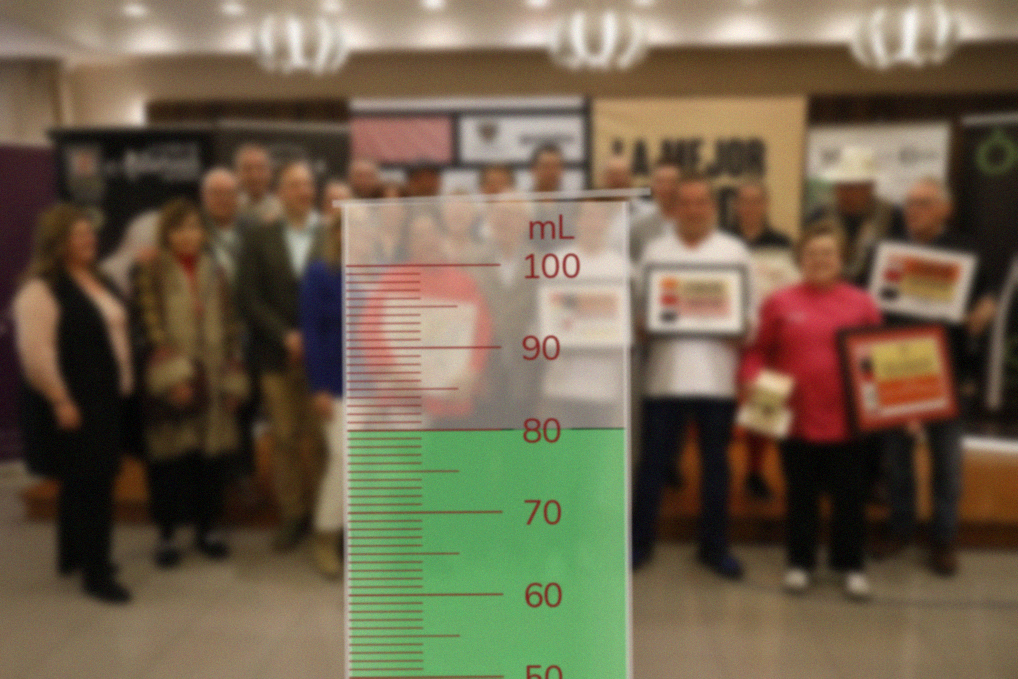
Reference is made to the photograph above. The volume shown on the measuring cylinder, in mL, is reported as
80 mL
